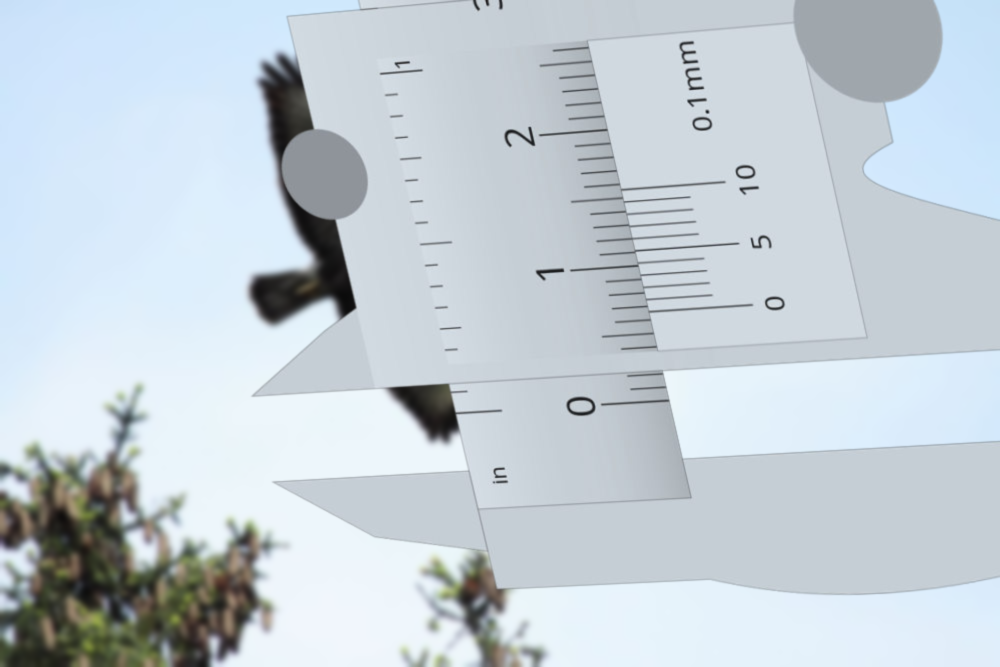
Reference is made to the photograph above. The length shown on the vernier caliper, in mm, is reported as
6.6 mm
